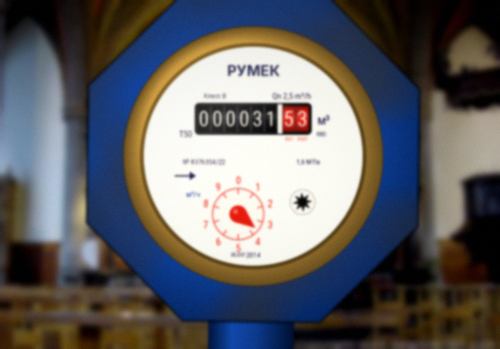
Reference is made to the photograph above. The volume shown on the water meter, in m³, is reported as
31.533 m³
